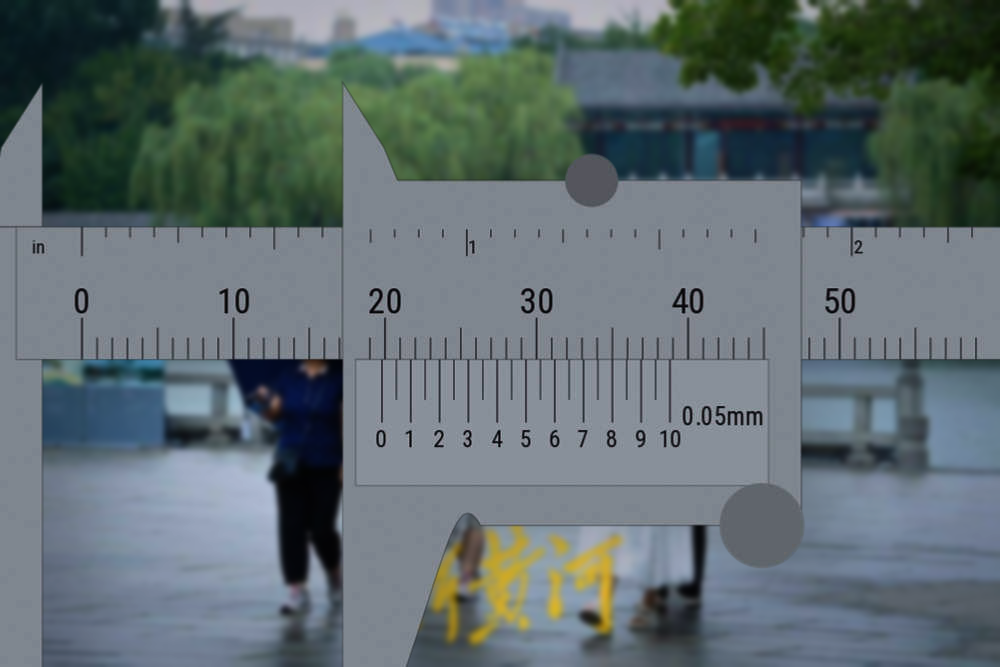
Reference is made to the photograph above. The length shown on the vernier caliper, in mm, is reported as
19.8 mm
